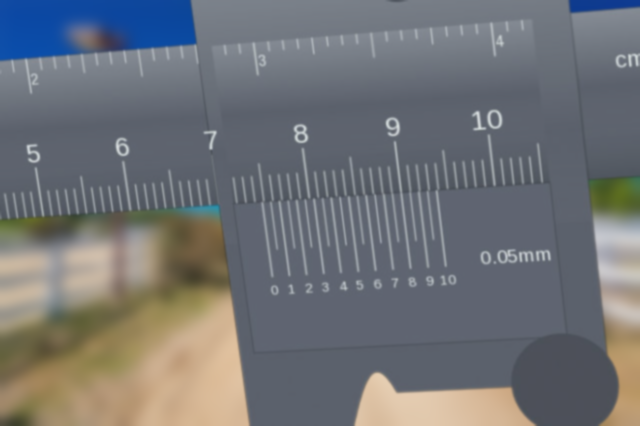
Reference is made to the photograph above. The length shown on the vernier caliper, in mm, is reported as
74.8 mm
